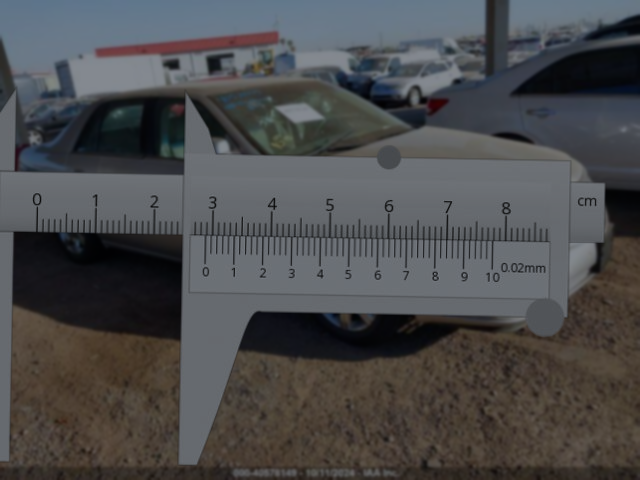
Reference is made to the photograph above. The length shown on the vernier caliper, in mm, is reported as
28.8 mm
